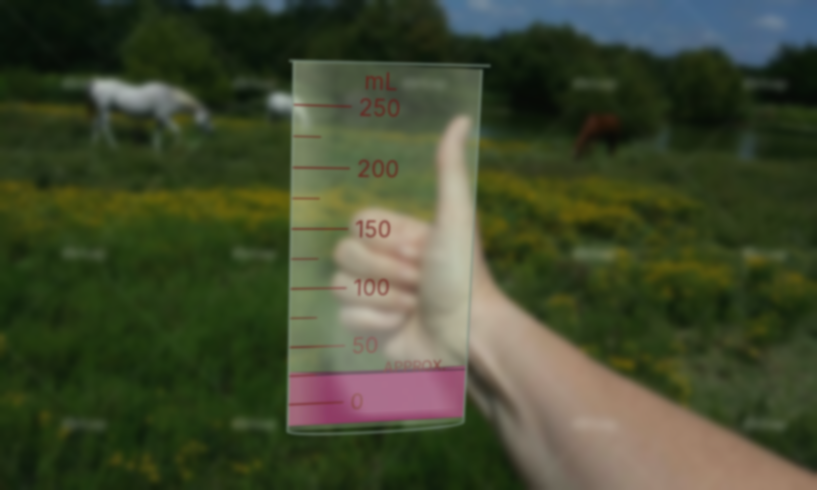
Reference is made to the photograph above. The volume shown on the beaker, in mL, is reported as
25 mL
